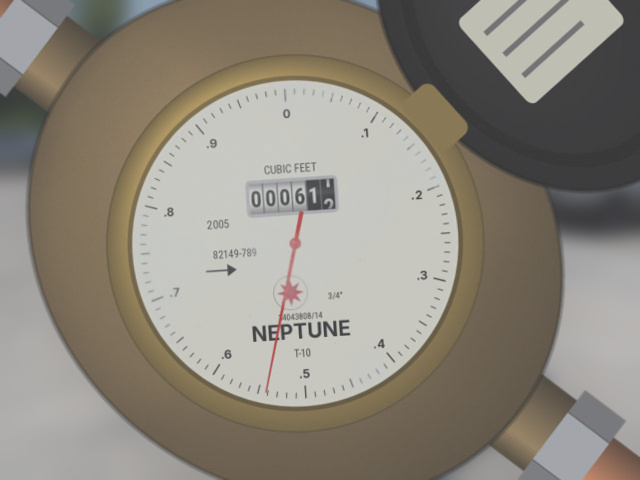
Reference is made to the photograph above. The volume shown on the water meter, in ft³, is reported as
611.54 ft³
